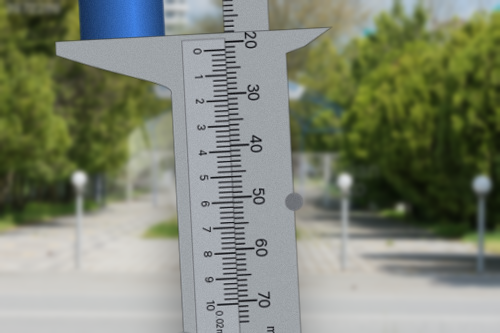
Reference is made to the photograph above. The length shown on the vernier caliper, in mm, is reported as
21.5 mm
